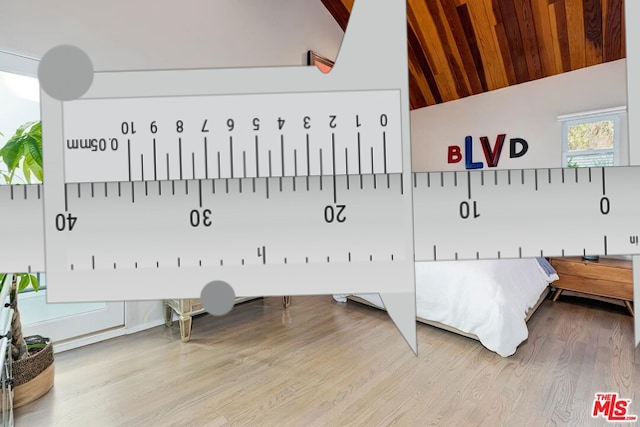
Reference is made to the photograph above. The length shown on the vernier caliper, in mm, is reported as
16.2 mm
